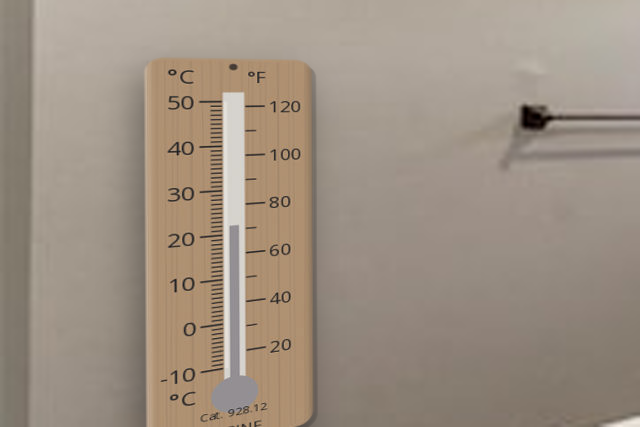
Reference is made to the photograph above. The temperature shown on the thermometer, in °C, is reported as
22 °C
